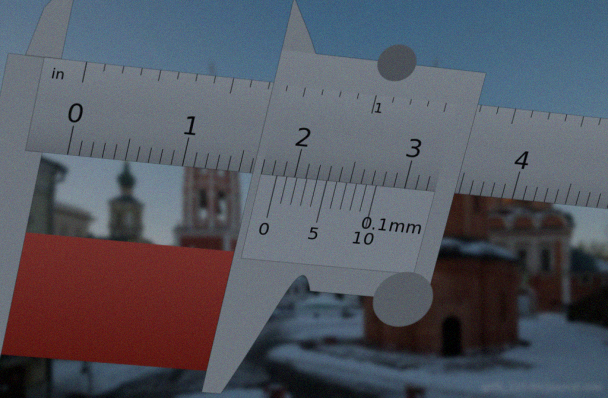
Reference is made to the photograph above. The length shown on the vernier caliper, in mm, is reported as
18.4 mm
